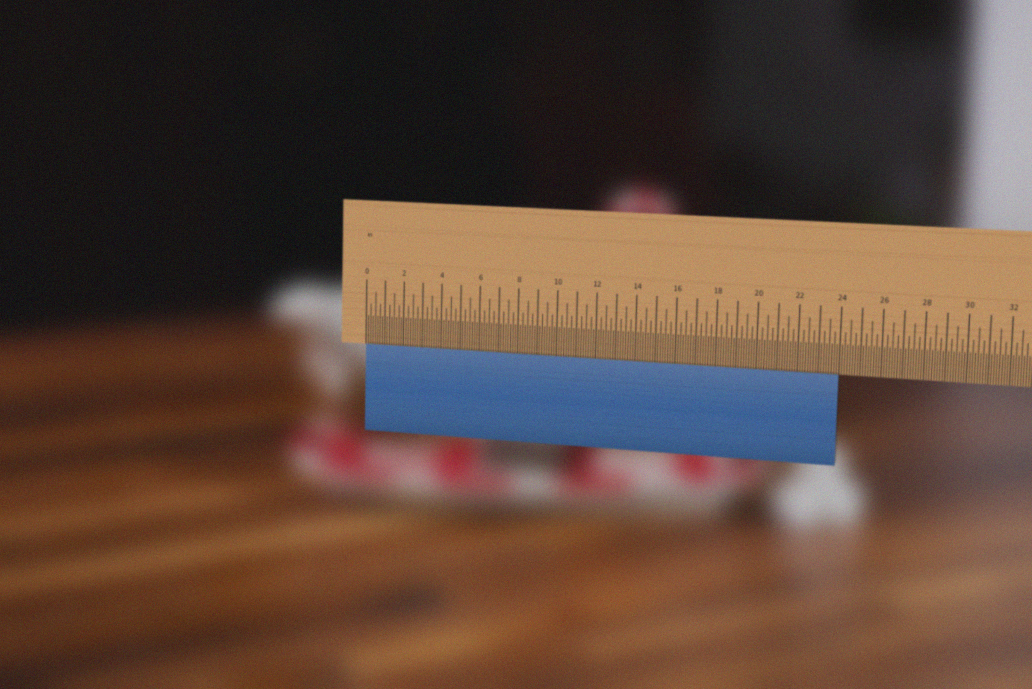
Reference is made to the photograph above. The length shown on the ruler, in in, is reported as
24 in
